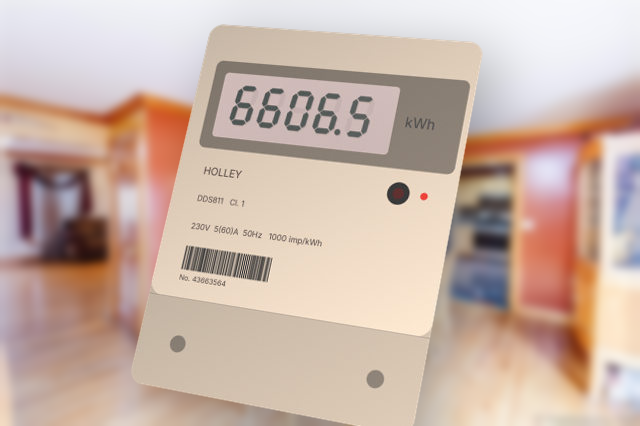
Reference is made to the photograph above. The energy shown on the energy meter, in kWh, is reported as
6606.5 kWh
